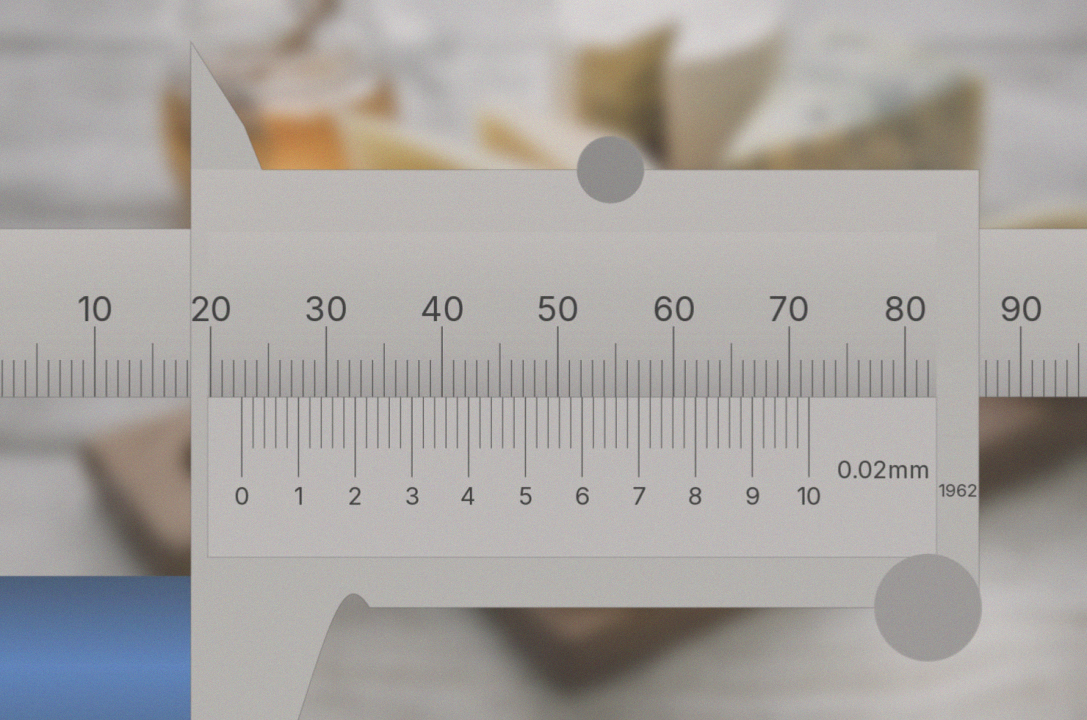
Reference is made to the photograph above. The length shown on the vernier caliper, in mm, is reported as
22.7 mm
